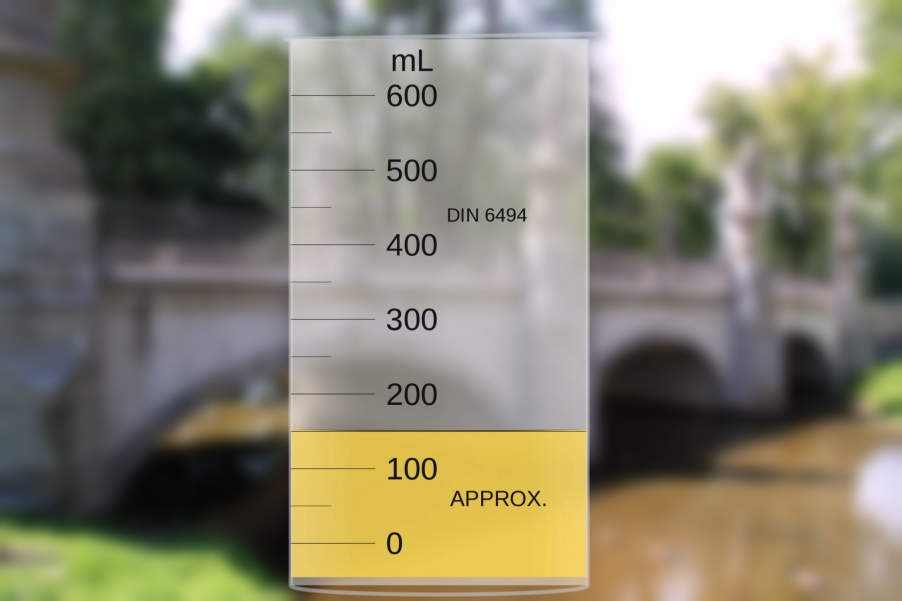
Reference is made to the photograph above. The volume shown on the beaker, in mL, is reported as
150 mL
